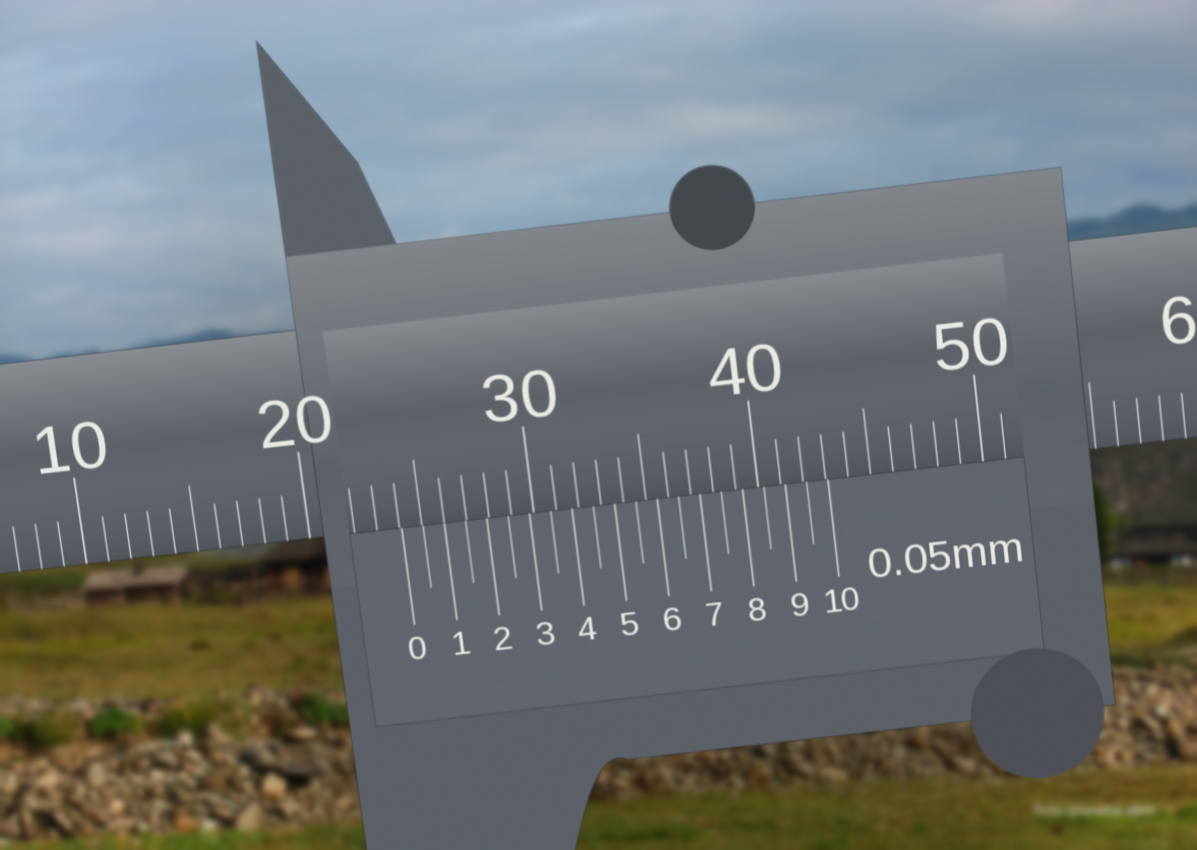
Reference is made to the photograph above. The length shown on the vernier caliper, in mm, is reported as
24.1 mm
